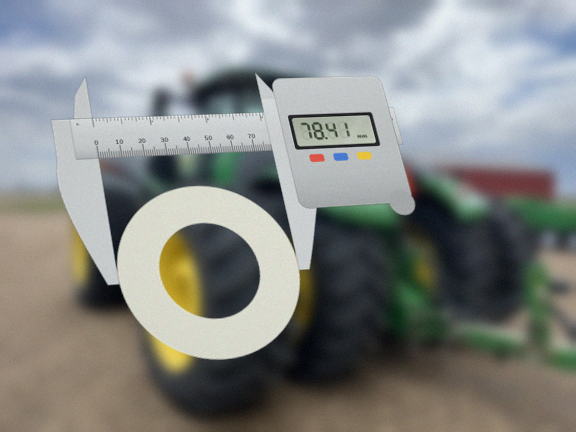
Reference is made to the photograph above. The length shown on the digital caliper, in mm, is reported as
78.41 mm
